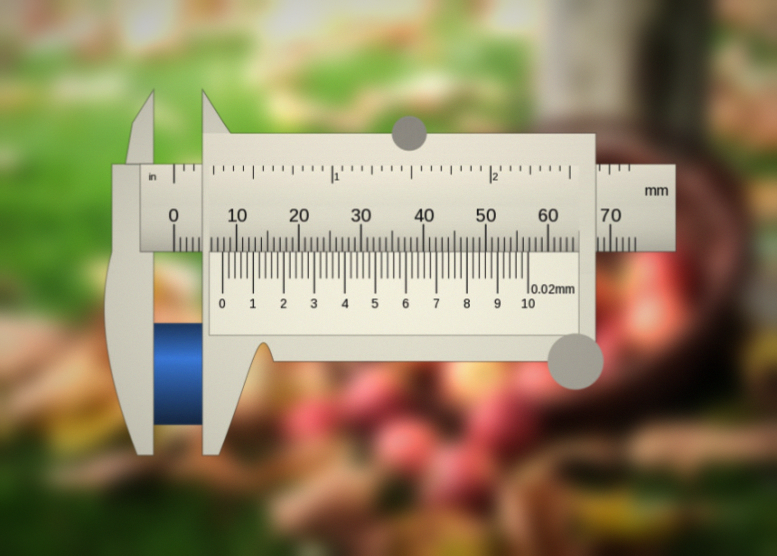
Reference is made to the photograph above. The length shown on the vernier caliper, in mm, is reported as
7.8 mm
